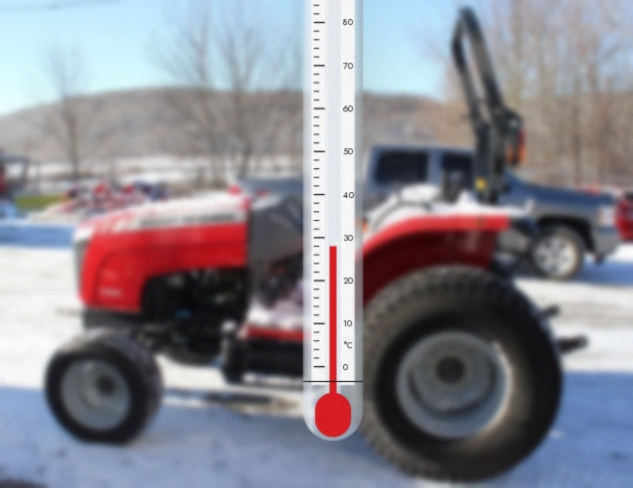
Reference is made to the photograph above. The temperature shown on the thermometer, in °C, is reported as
28 °C
